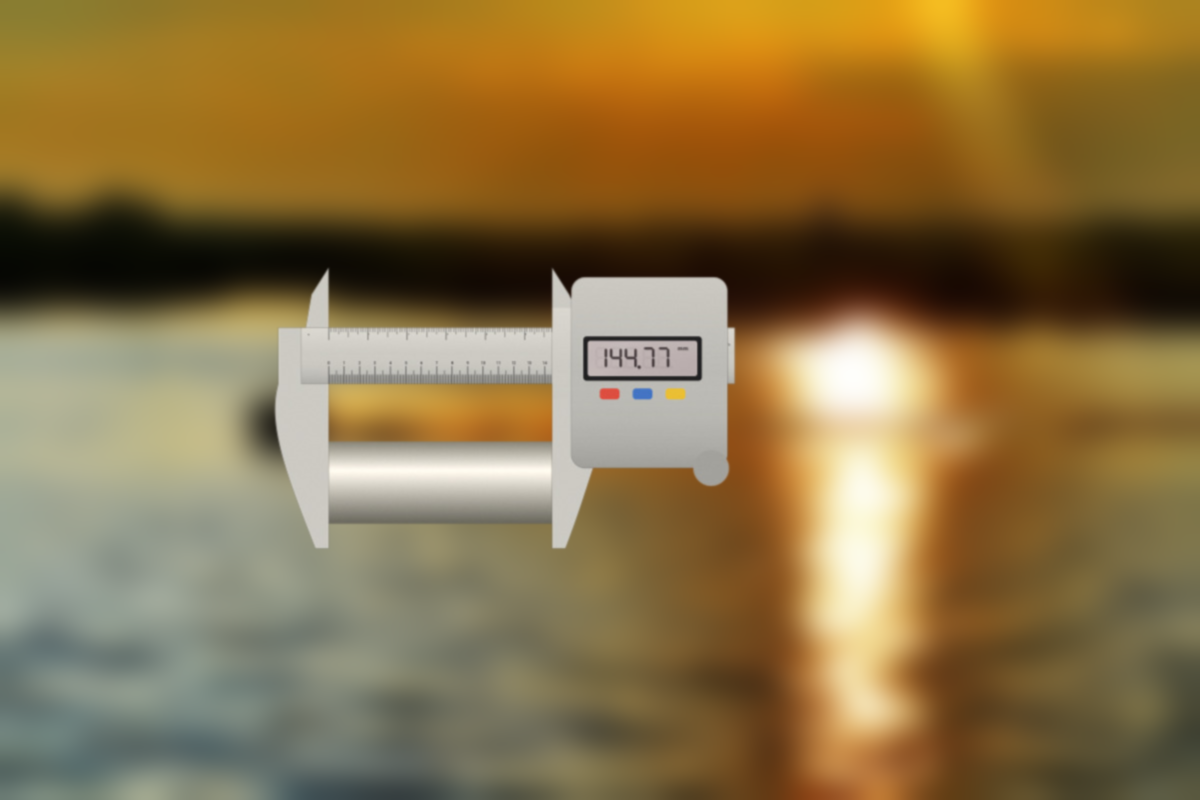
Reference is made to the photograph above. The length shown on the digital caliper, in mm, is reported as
144.77 mm
